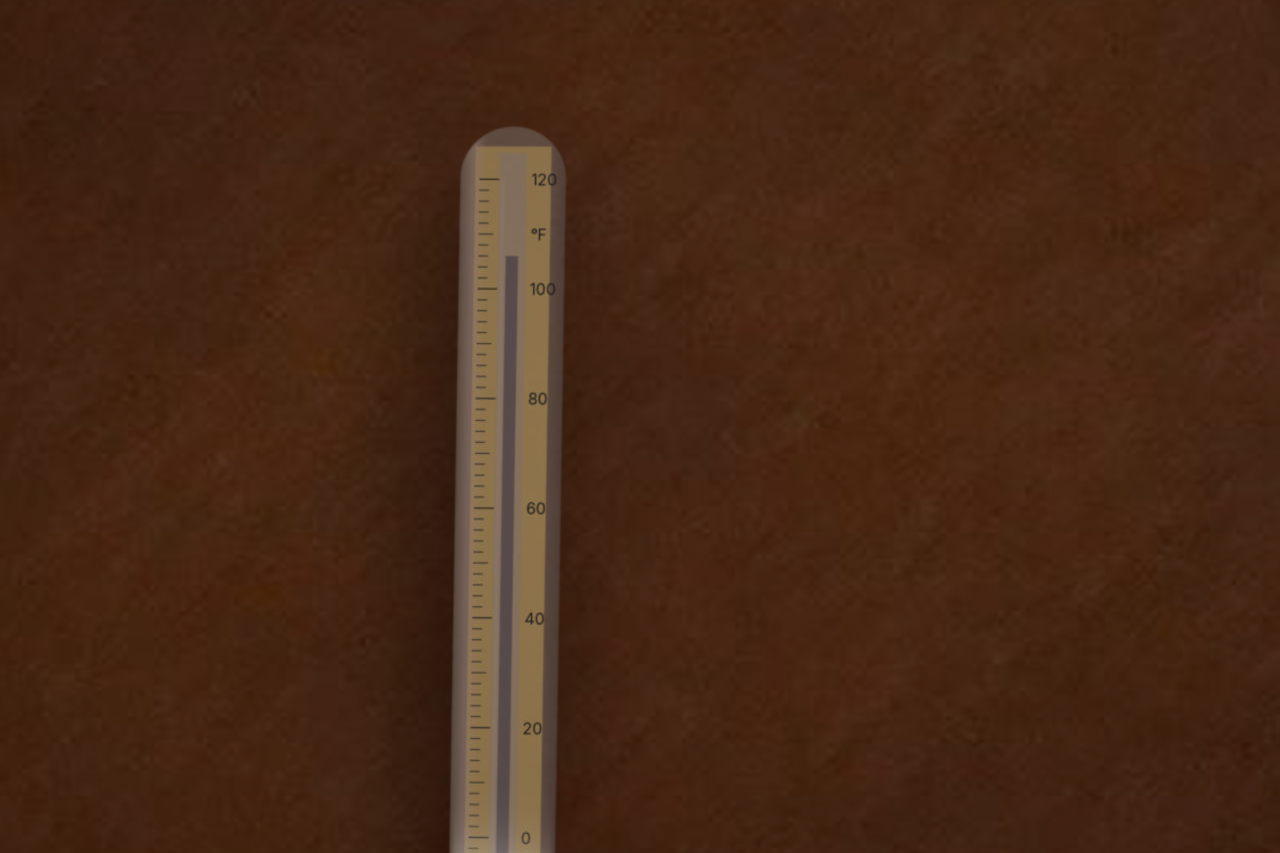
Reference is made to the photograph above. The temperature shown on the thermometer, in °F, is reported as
106 °F
